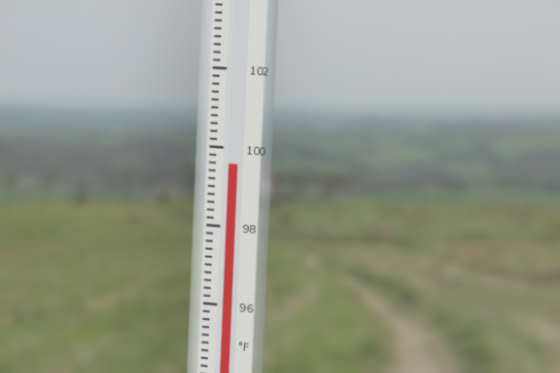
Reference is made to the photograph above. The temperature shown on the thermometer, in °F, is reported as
99.6 °F
